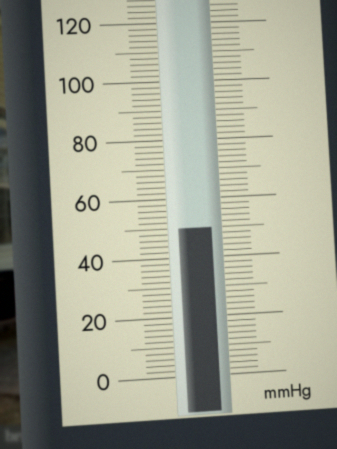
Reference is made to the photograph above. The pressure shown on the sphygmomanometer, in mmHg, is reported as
50 mmHg
